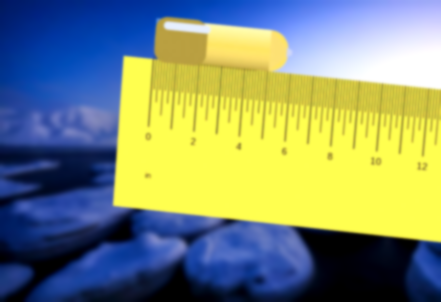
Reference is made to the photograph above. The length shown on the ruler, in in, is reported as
6 in
